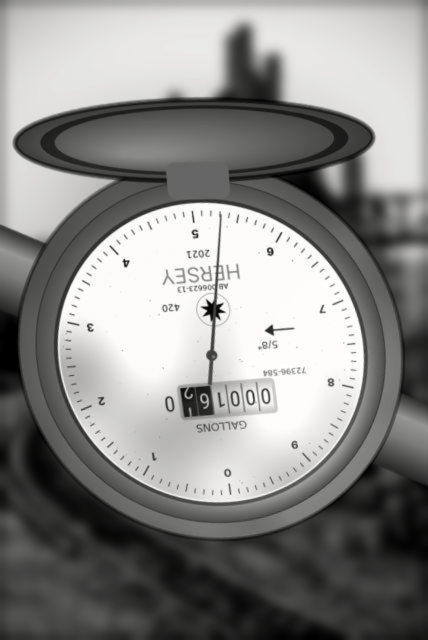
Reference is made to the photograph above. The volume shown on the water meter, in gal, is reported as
1615.3 gal
